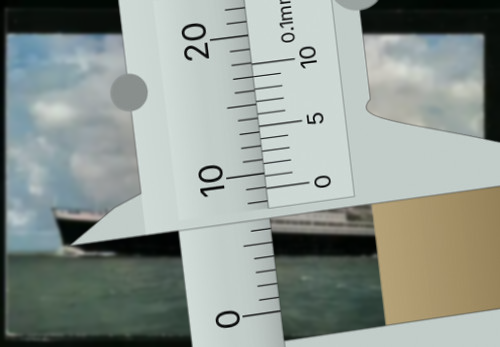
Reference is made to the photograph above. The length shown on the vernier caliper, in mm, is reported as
8.9 mm
